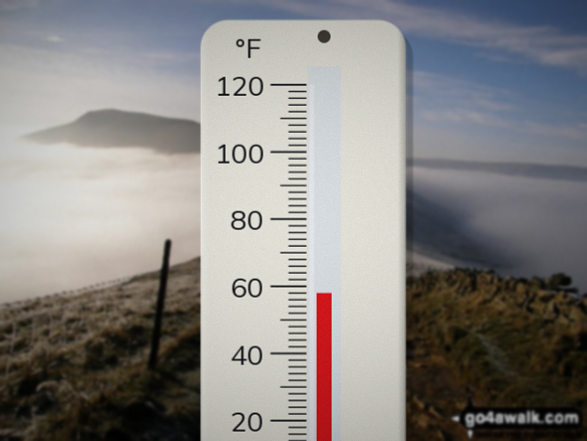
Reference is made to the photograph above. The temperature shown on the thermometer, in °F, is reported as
58 °F
